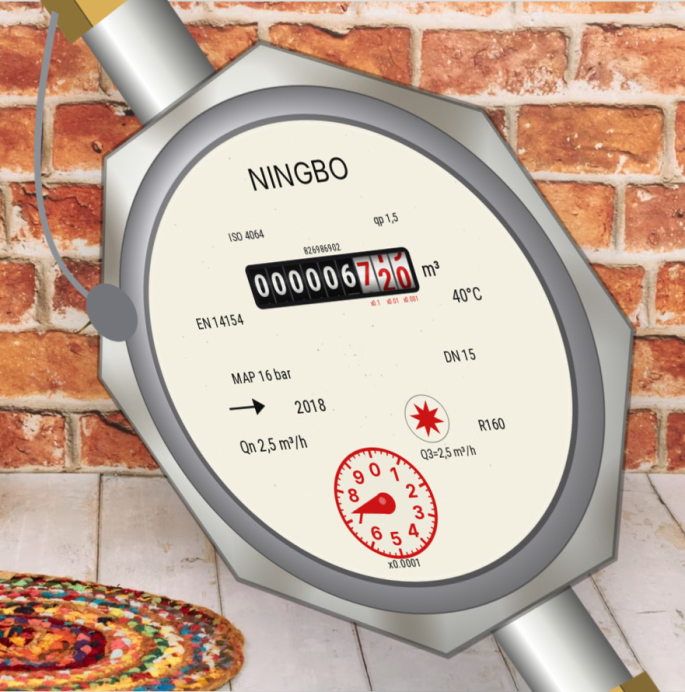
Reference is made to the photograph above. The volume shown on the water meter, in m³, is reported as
6.7197 m³
